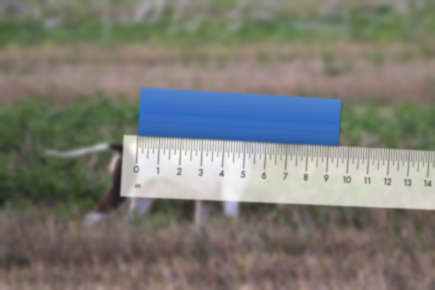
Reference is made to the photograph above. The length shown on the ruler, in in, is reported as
9.5 in
